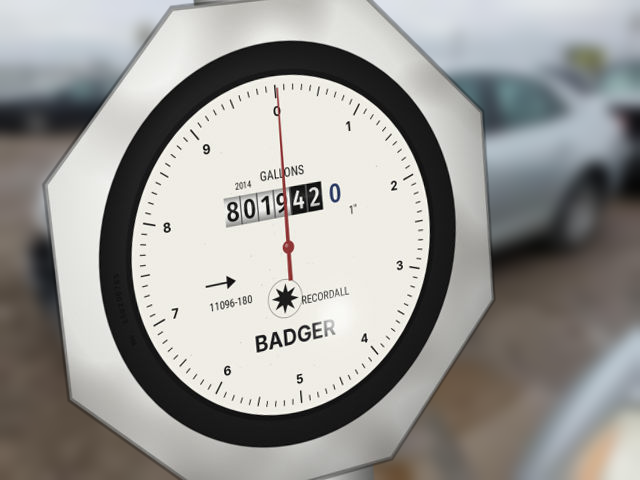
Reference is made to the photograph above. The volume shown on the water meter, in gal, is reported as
8019420.0 gal
